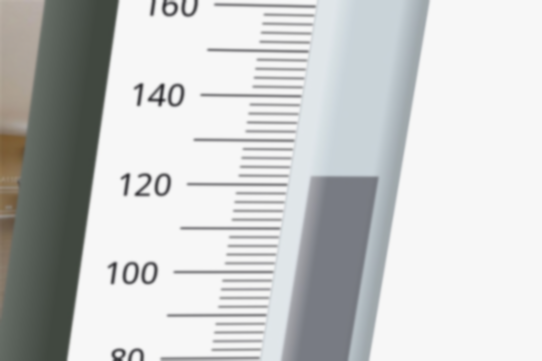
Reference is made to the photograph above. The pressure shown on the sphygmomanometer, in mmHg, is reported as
122 mmHg
